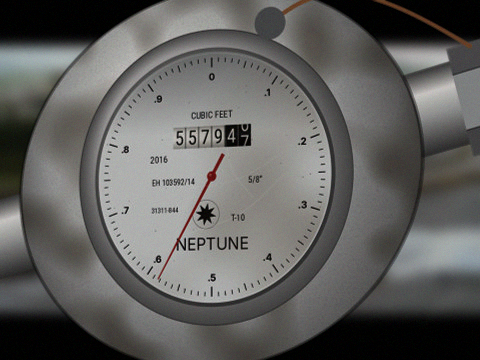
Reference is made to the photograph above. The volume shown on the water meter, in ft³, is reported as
557946.58 ft³
